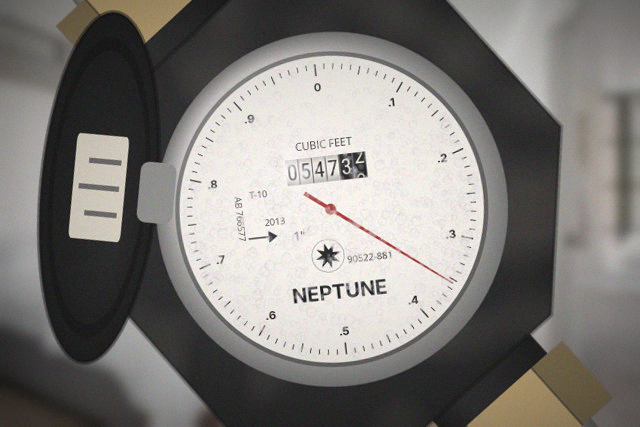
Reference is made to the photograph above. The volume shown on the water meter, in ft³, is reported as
54732.35 ft³
